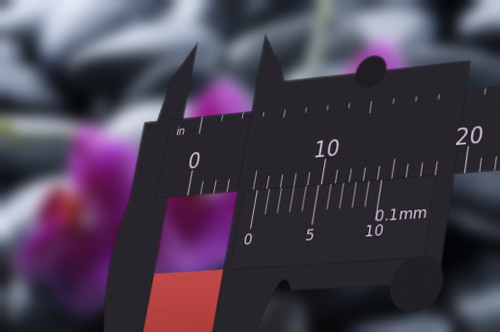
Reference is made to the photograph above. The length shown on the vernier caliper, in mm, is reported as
5.3 mm
